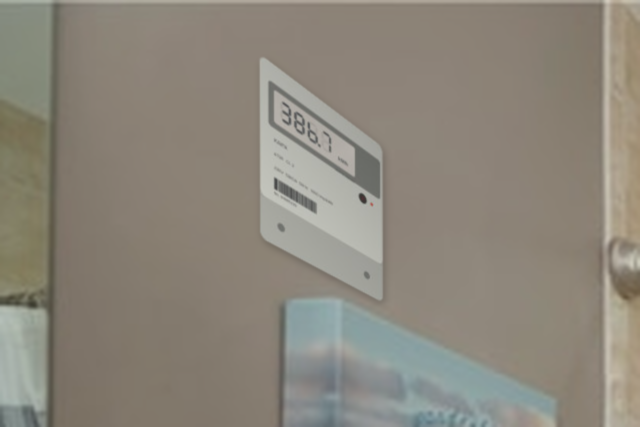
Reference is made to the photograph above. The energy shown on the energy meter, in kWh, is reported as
386.7 kWh
